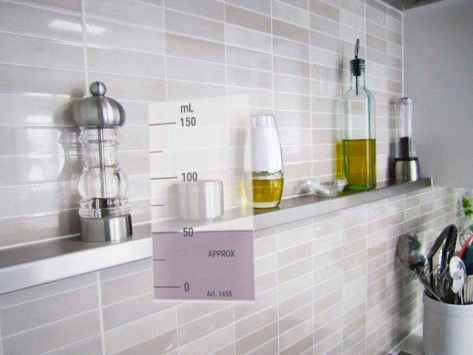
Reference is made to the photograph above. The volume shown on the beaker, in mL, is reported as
50 mL
